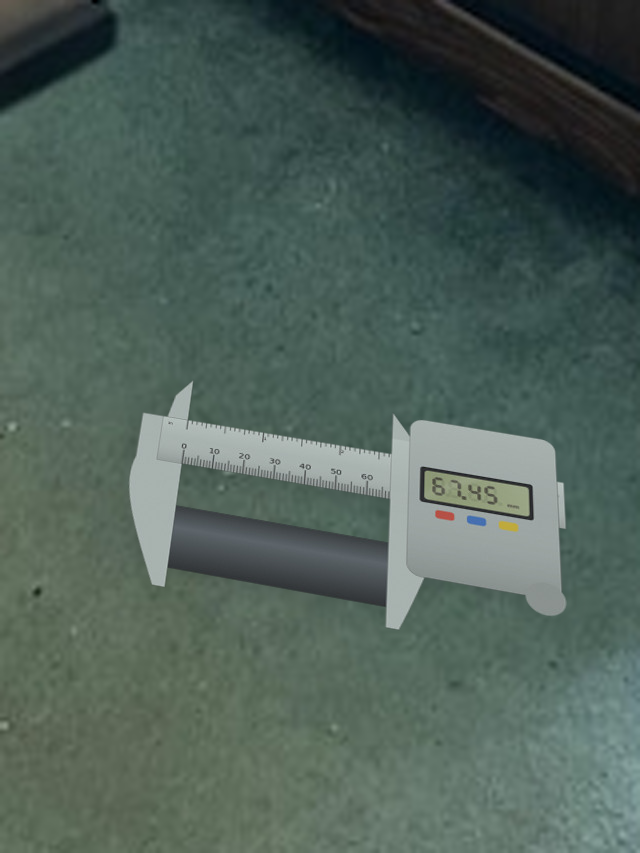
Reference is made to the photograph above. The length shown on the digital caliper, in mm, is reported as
67.45 mm
